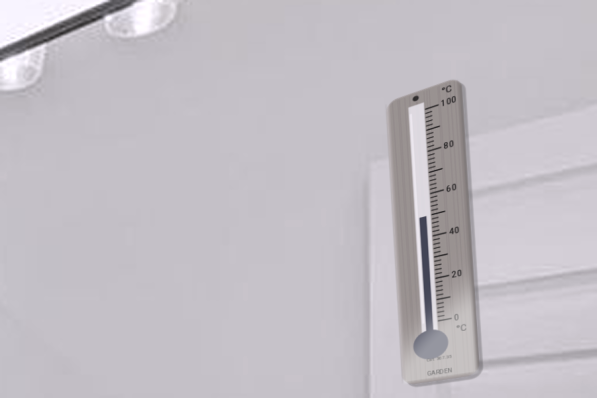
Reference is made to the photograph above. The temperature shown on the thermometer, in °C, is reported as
50 °C
